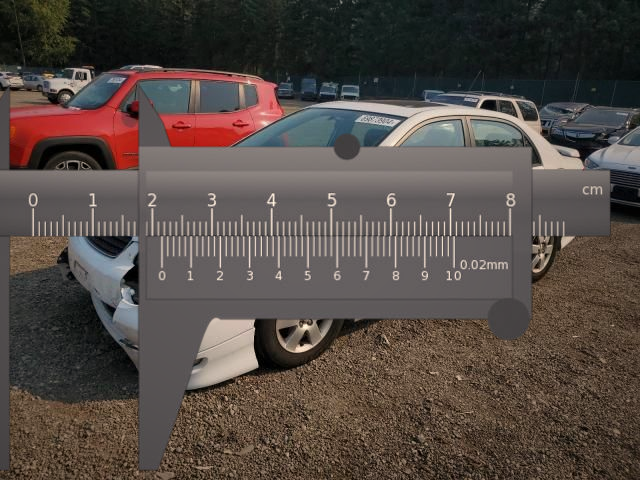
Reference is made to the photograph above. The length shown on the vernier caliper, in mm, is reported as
21.6 mm
